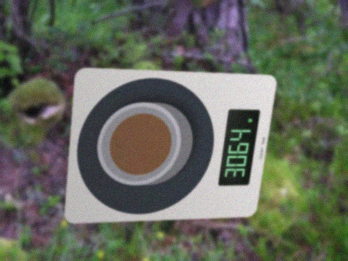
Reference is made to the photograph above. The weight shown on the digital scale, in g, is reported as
3064 g
